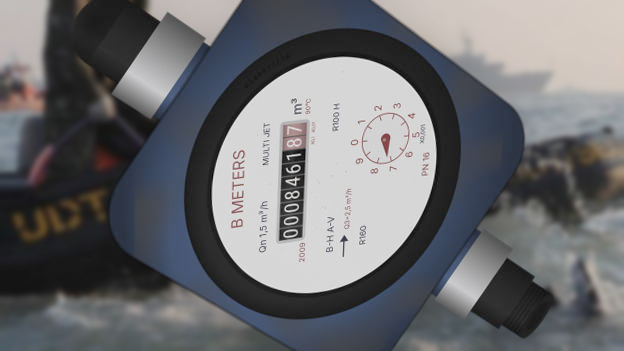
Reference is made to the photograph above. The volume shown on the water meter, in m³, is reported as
8461.877 m³
